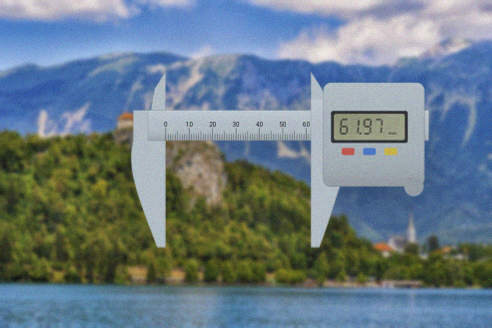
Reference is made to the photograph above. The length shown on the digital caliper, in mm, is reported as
61.97 mm
